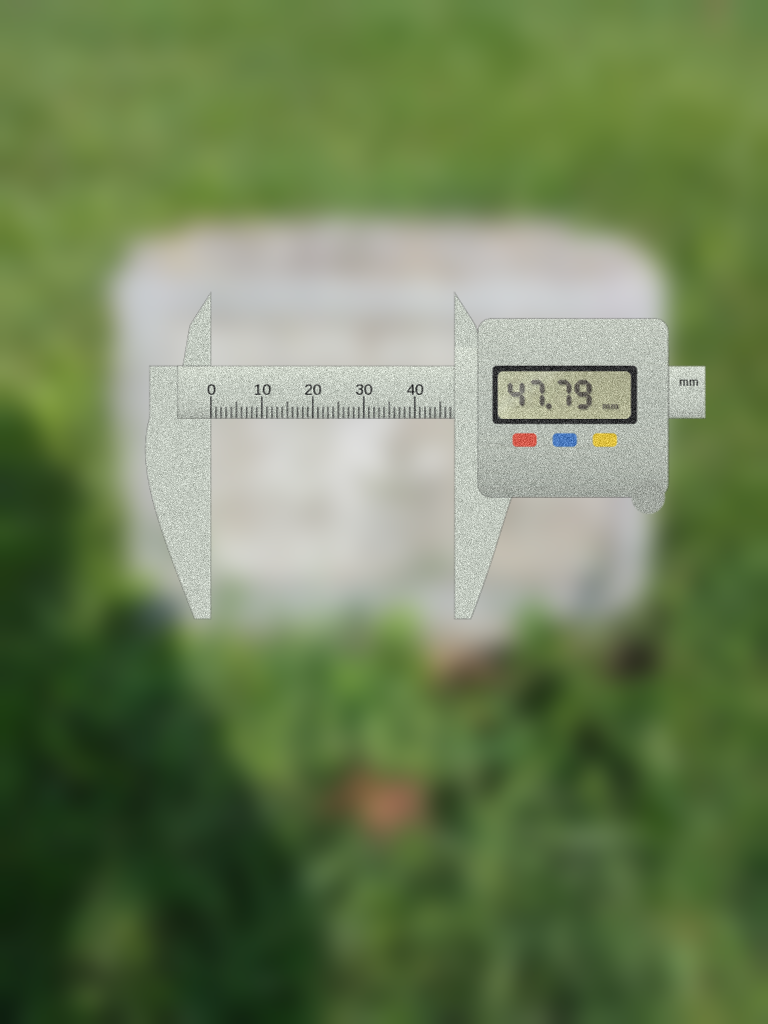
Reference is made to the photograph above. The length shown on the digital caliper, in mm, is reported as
47.79 mm
